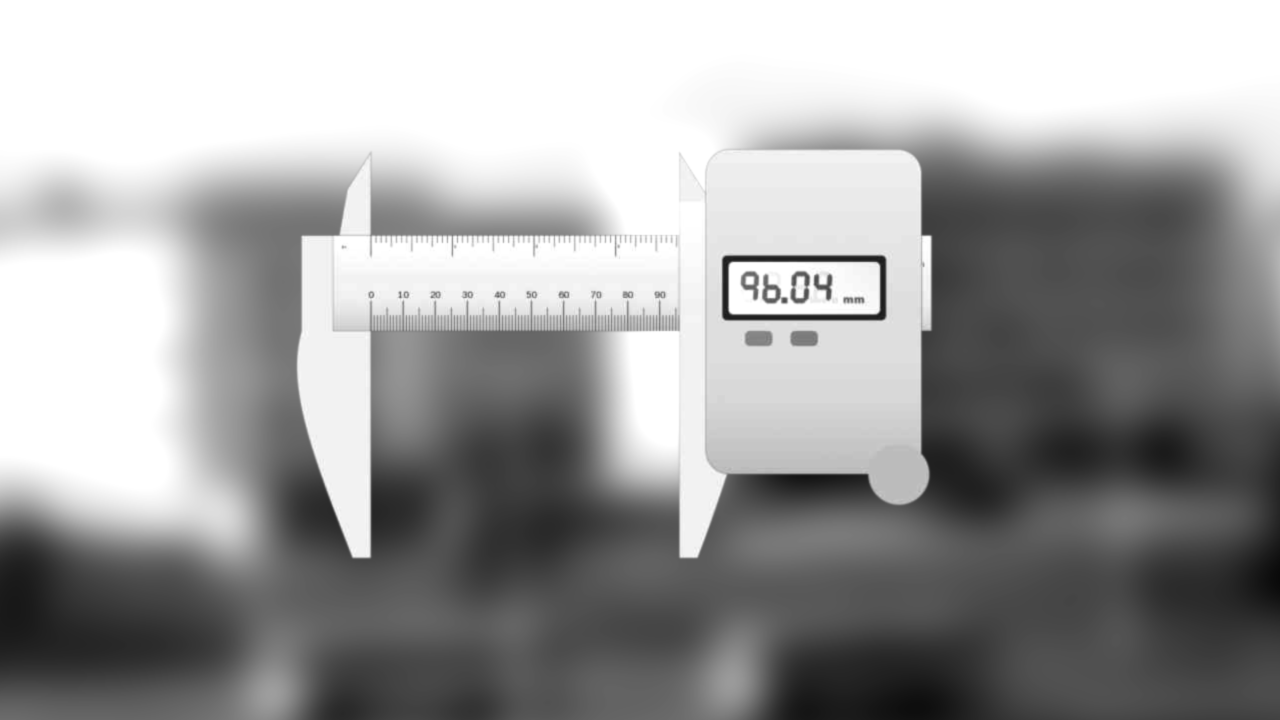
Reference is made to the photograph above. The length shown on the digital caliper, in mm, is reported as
96.04 mm
